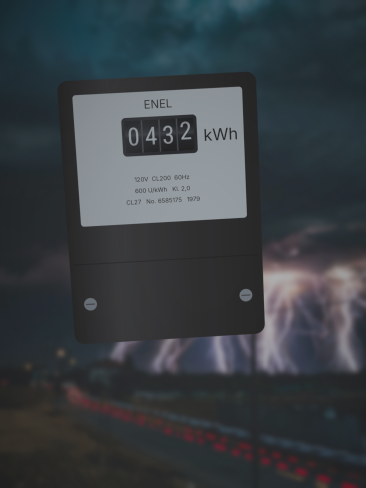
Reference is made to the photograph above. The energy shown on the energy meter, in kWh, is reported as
432 kWh
